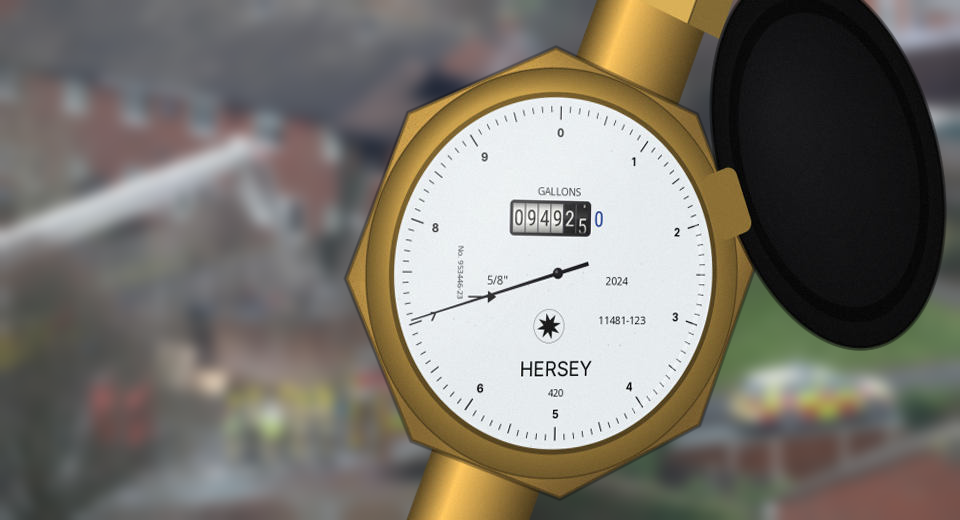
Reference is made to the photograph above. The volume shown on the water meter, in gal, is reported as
949247.0 gal
